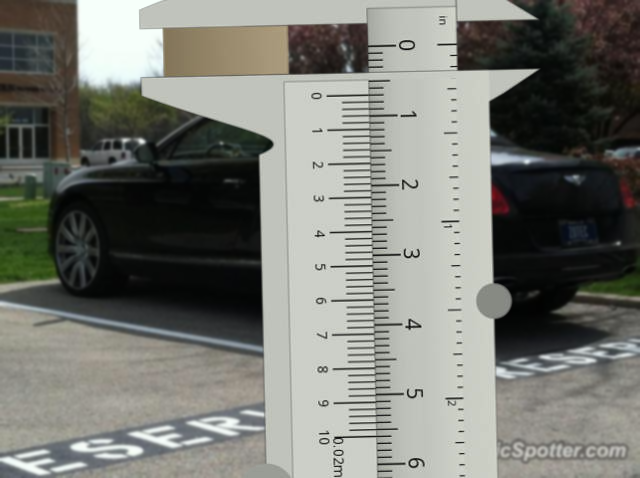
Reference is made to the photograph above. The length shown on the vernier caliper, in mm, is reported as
7.0 mm
